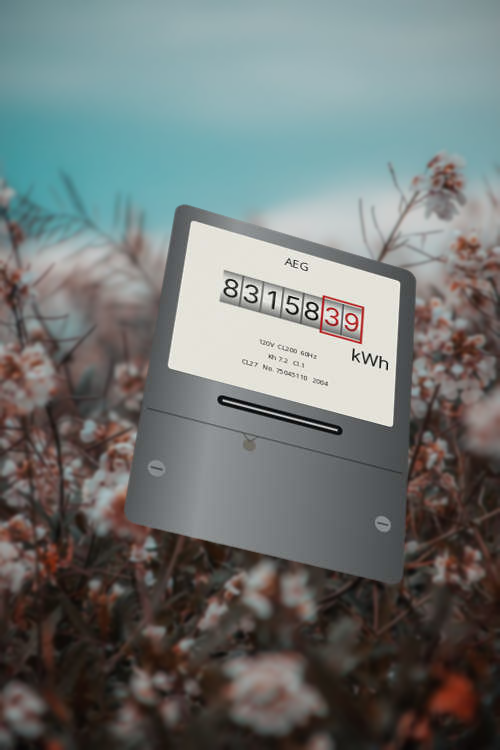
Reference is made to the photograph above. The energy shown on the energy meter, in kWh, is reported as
83158.39 kWh
